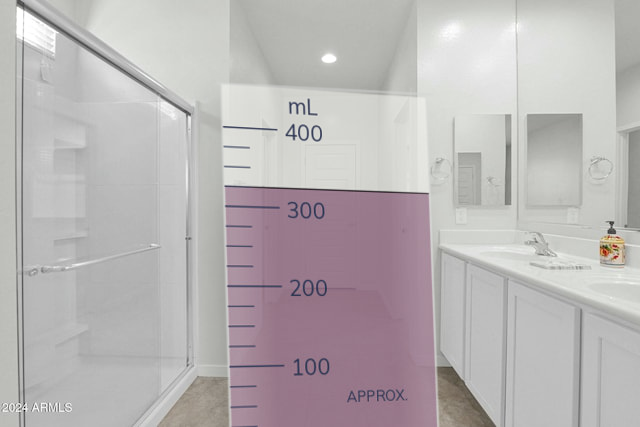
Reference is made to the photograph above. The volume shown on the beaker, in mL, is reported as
325 mL
